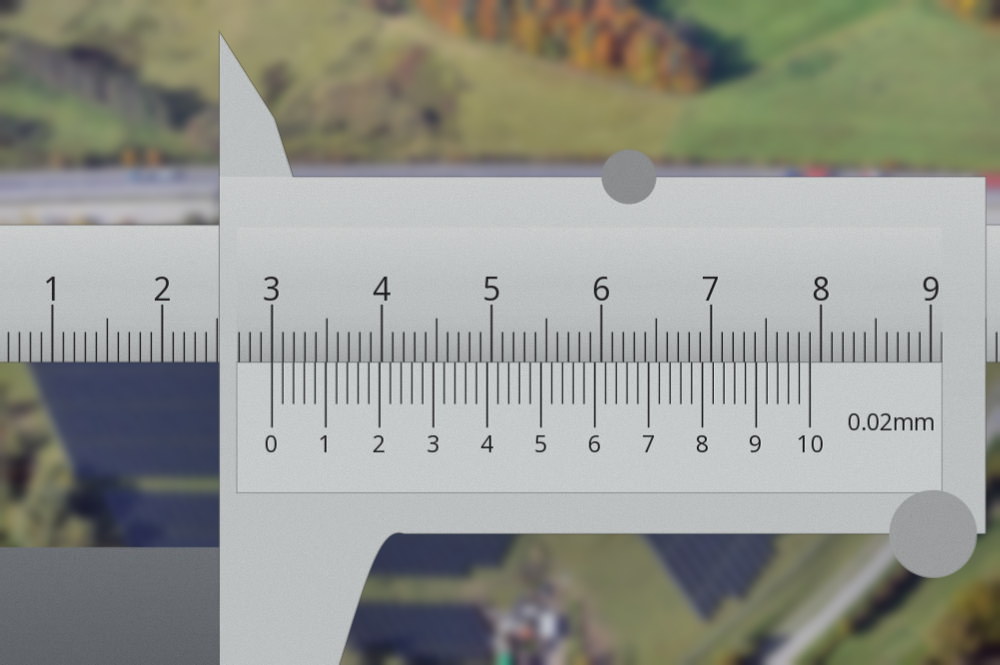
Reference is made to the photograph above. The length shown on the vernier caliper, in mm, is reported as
30.0 mm
